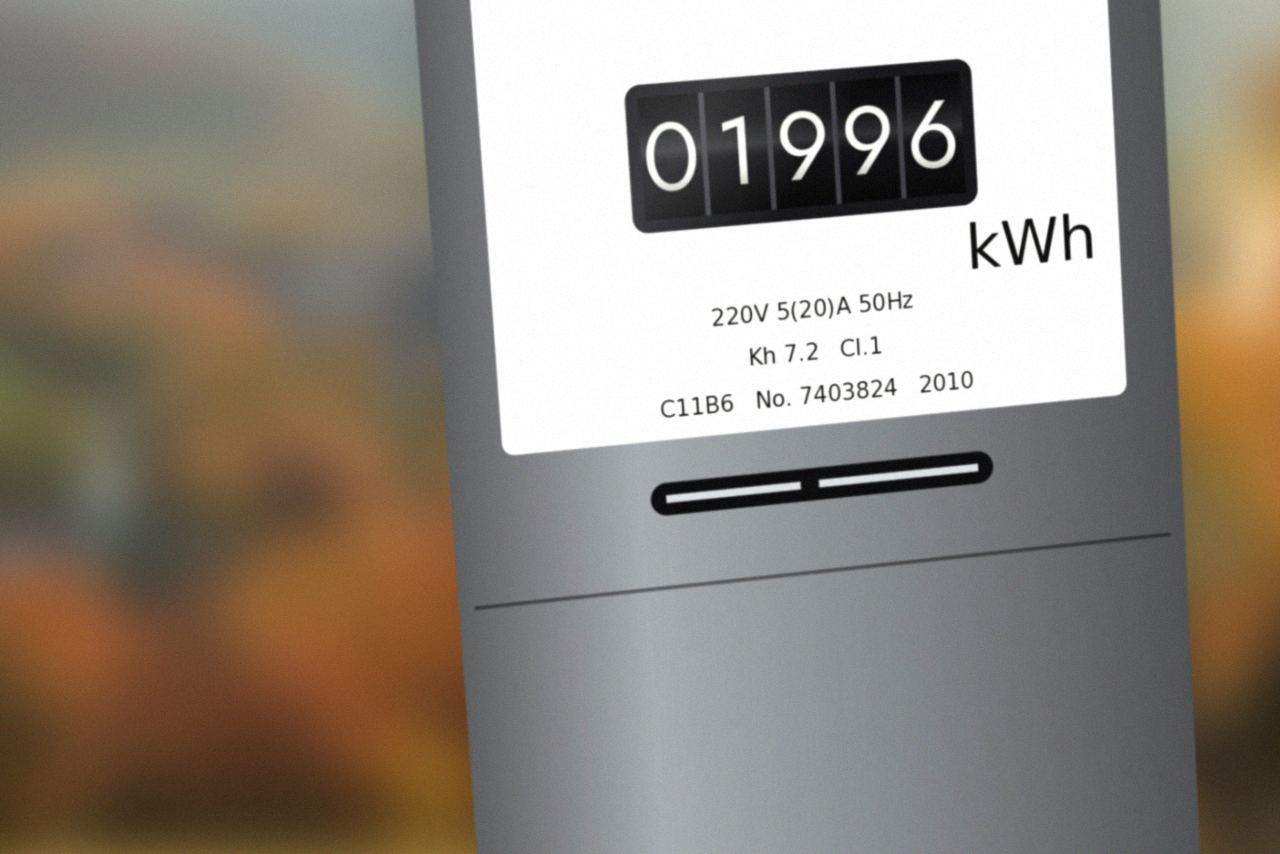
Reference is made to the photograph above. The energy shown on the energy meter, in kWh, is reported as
1996 kWh
